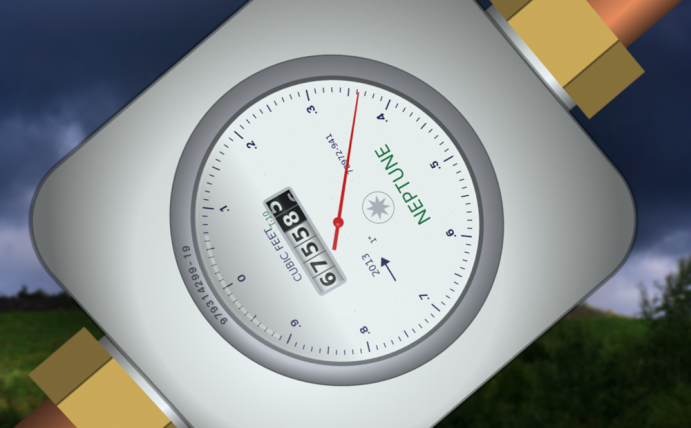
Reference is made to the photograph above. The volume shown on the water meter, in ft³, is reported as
675585.36 ft³
